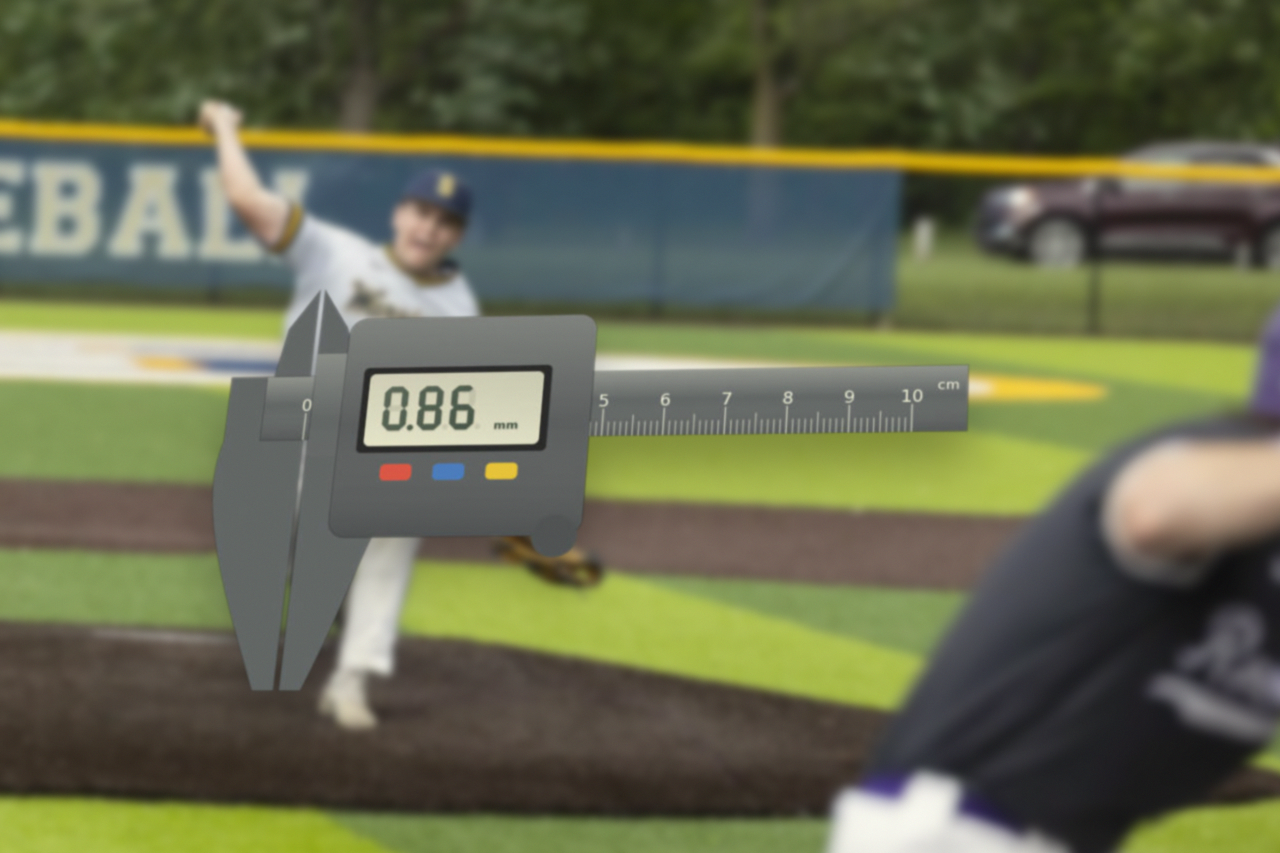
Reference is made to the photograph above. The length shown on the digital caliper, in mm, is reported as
0.86 mm
